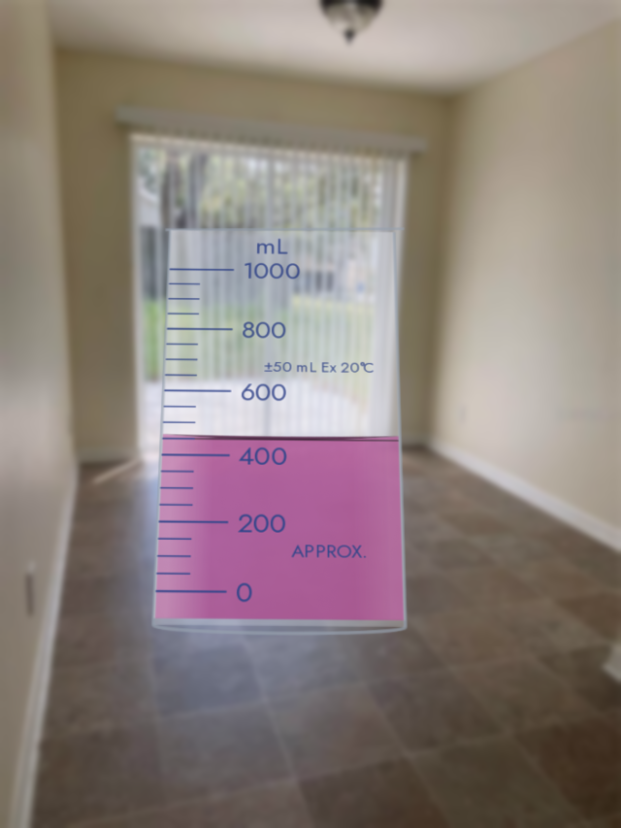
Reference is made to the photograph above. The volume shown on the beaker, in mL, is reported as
450 mL
